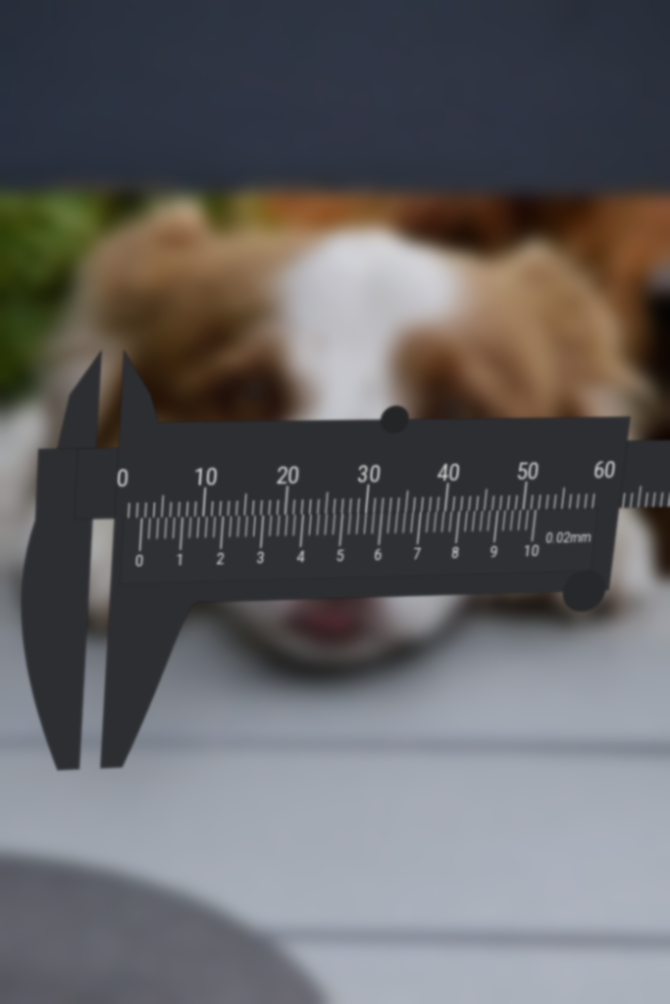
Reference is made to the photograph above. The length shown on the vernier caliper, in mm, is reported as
2.6 mm
